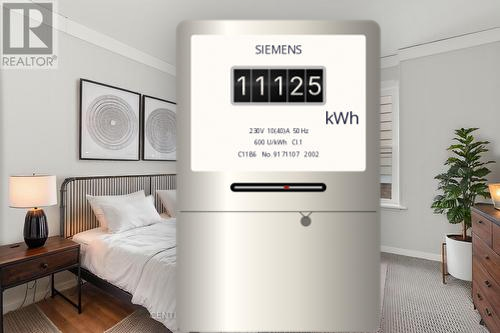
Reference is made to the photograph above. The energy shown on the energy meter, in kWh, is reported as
11125 kWh
